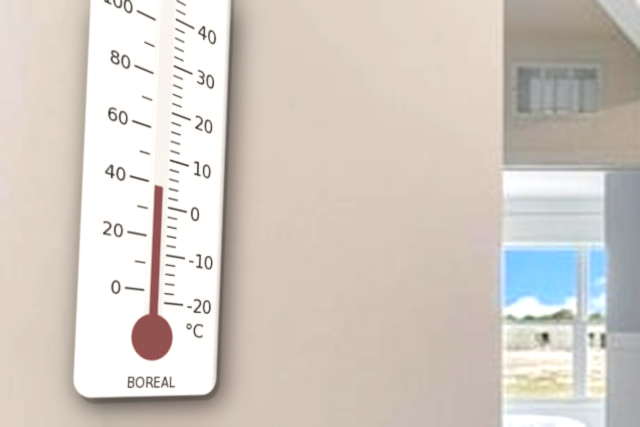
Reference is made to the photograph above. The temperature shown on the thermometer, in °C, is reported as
4 °C
